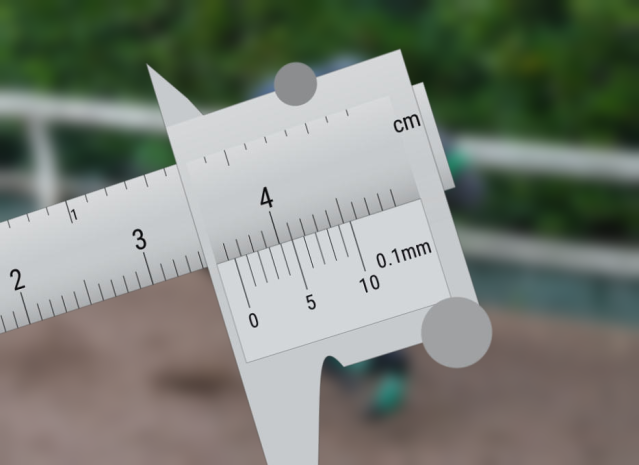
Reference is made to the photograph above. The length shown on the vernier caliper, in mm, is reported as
36.5 mm
